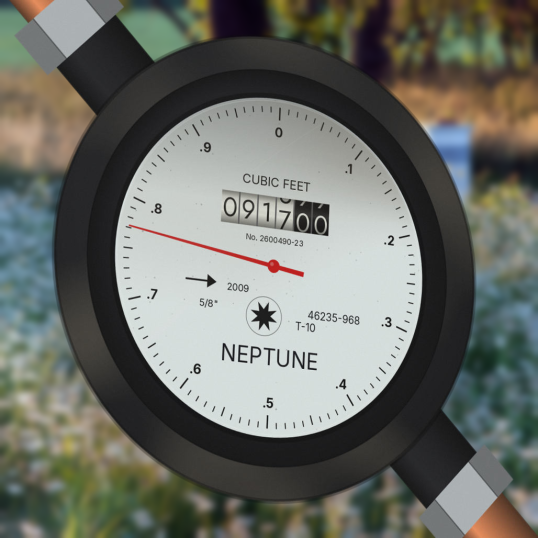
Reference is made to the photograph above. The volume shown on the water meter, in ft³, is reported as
91699.77 ft³
